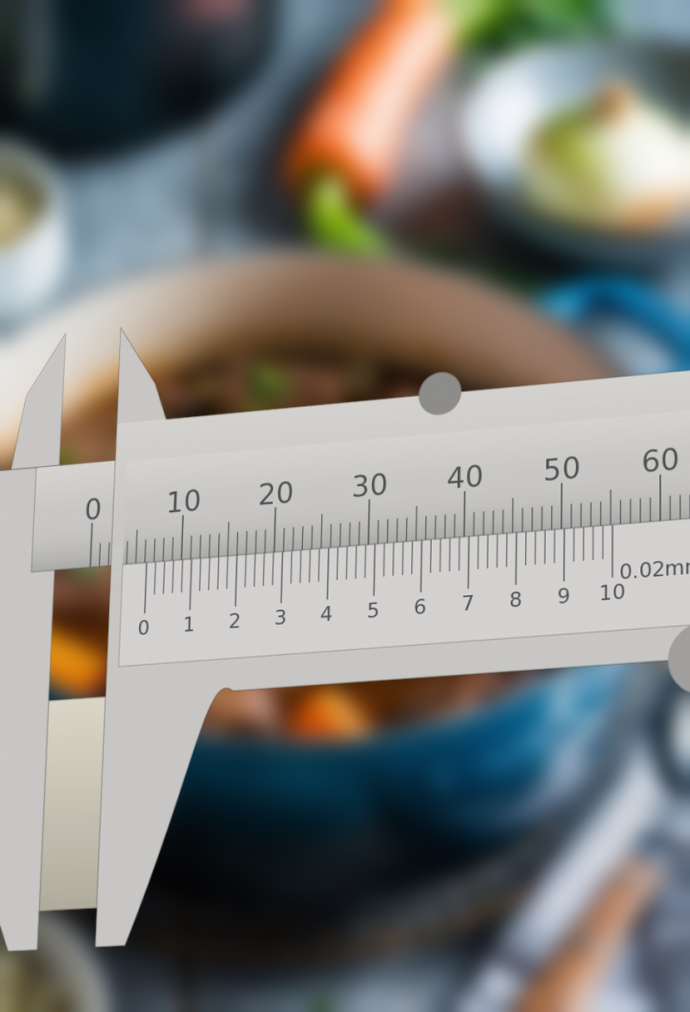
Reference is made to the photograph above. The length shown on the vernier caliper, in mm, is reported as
6.2 mm
